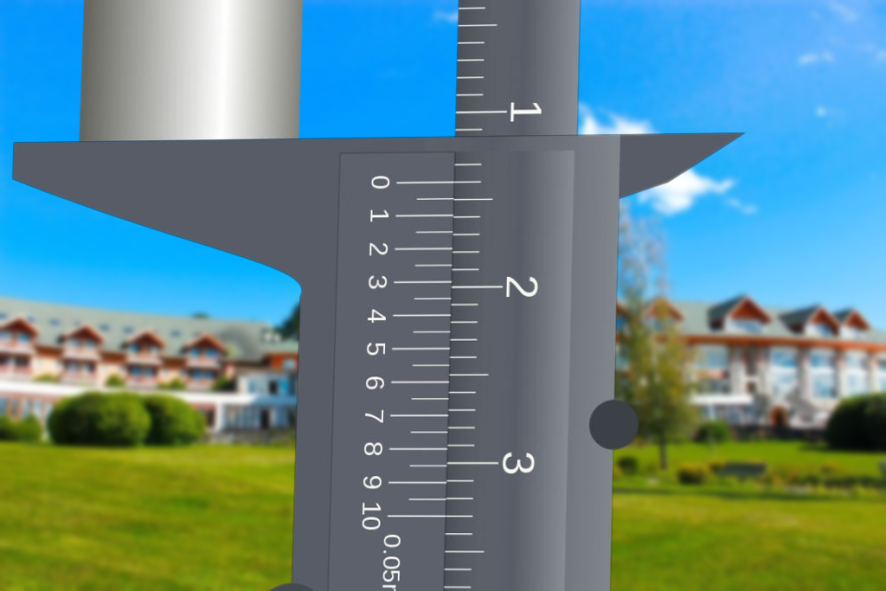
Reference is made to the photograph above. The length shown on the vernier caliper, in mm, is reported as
14.0 mm
